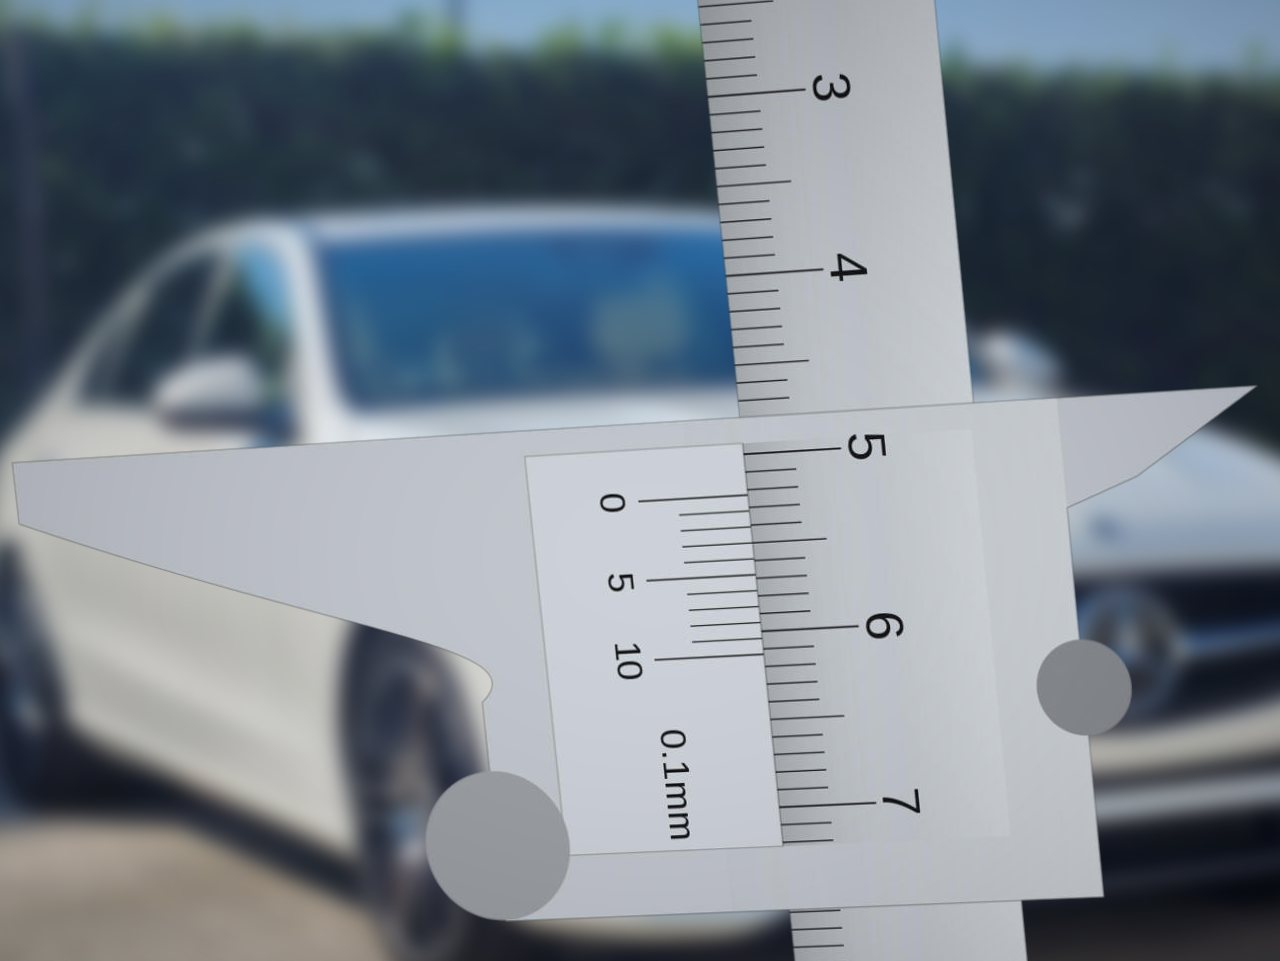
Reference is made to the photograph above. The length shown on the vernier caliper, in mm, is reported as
52.3 mm
